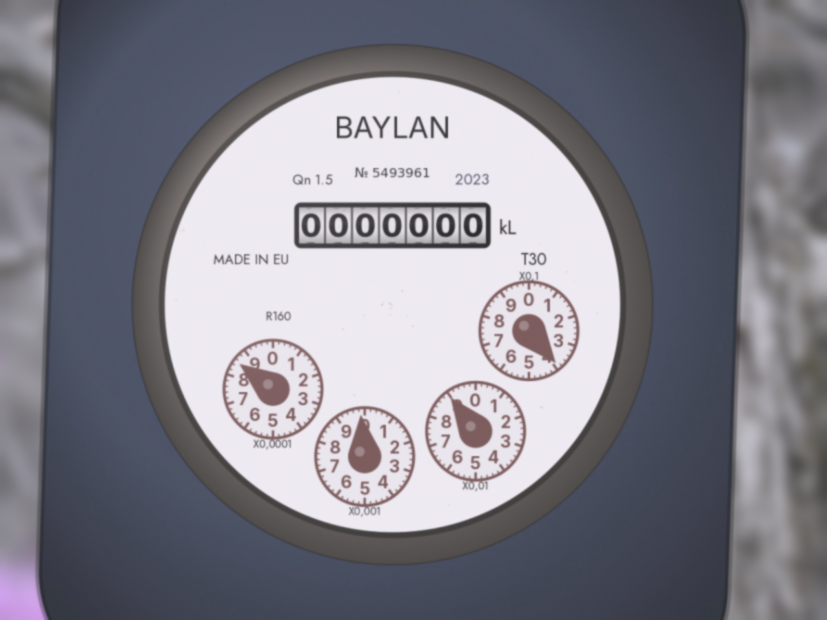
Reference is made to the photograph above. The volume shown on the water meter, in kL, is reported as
0.3898 kL
